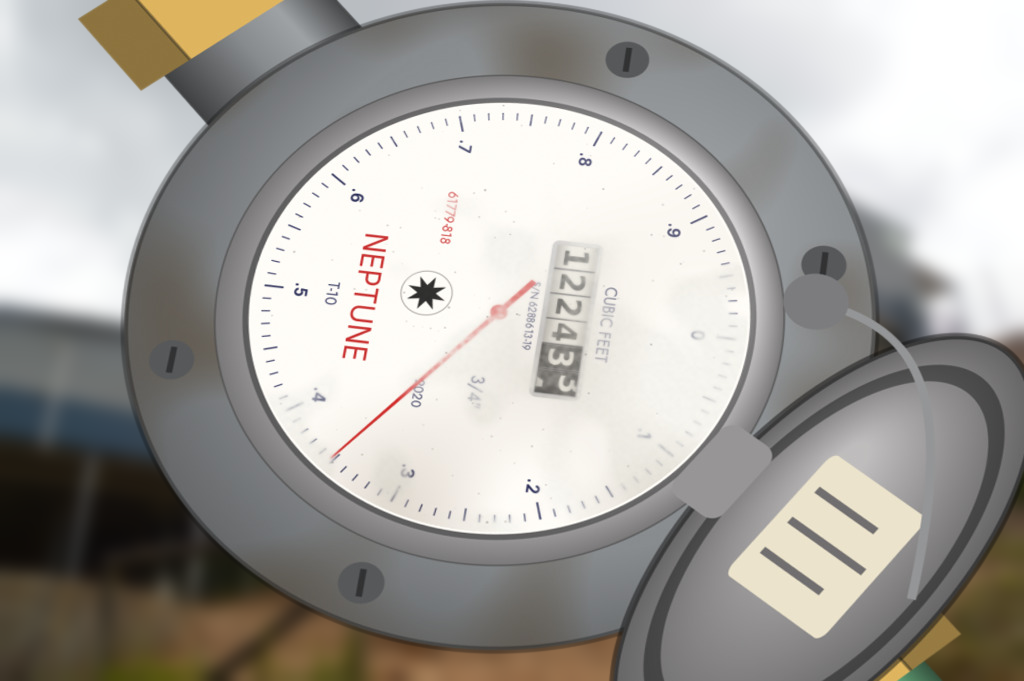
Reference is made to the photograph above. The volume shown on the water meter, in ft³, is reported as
122433.35 ft³
